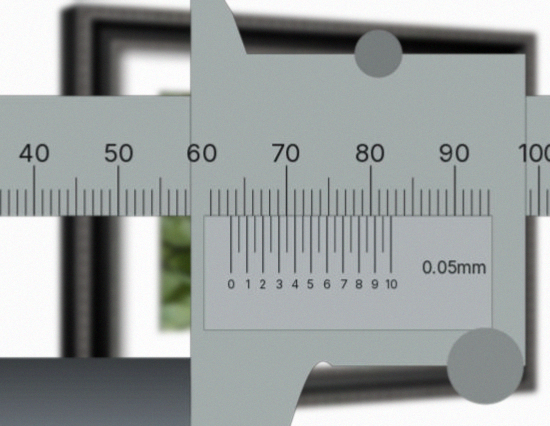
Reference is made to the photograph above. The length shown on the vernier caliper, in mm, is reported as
63.4 mm
